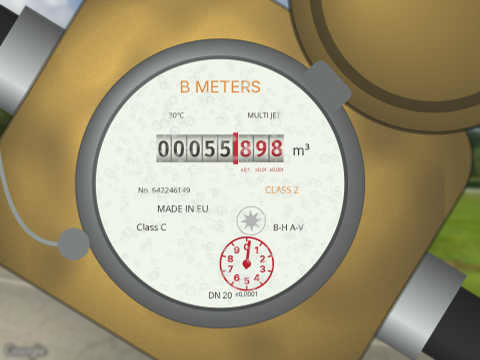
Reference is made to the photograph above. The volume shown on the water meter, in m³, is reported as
55.8980 m³
